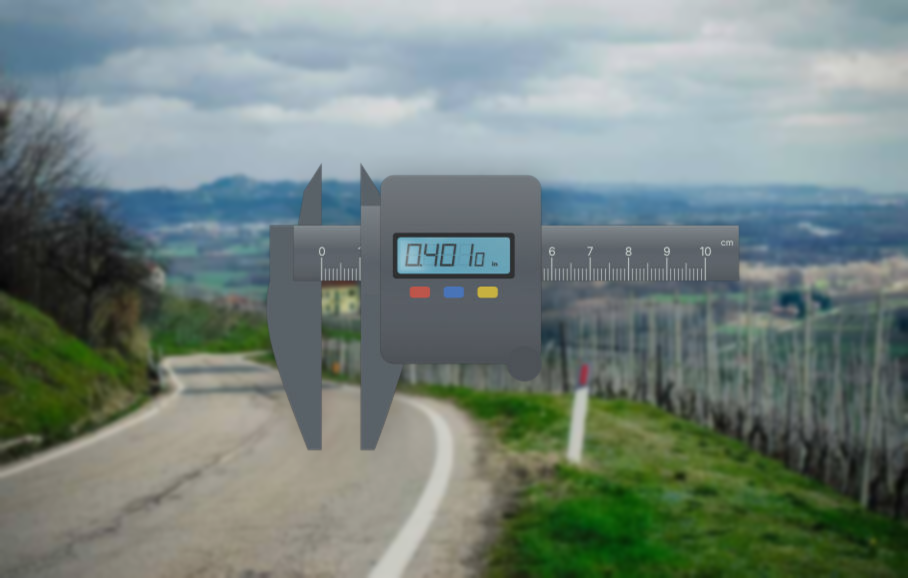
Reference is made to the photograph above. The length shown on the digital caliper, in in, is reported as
0.4010 in
